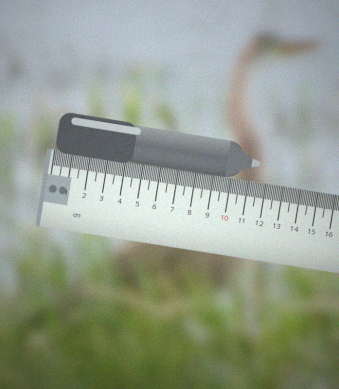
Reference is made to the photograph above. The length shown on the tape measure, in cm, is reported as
11.5 cm
